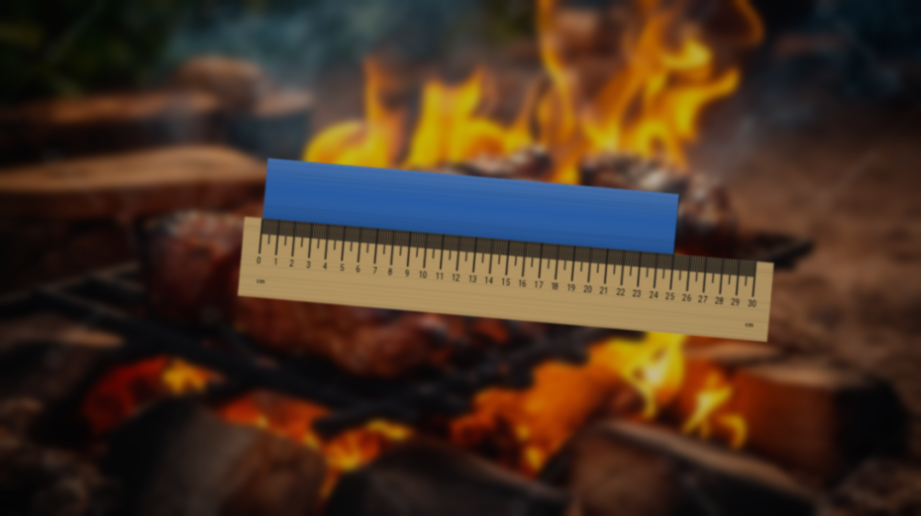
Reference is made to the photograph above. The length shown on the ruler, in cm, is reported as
25 cm
